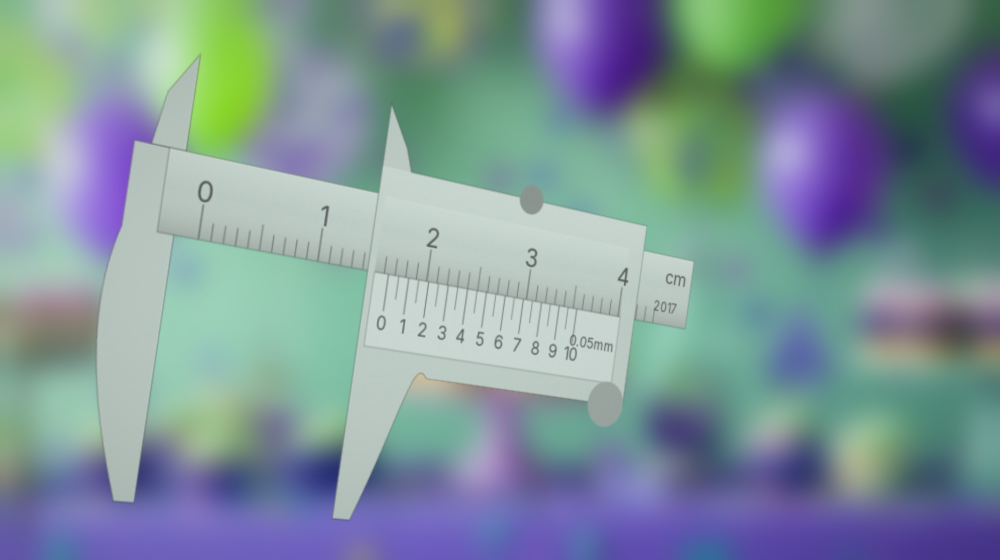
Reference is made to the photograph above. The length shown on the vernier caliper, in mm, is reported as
16.4 mm
